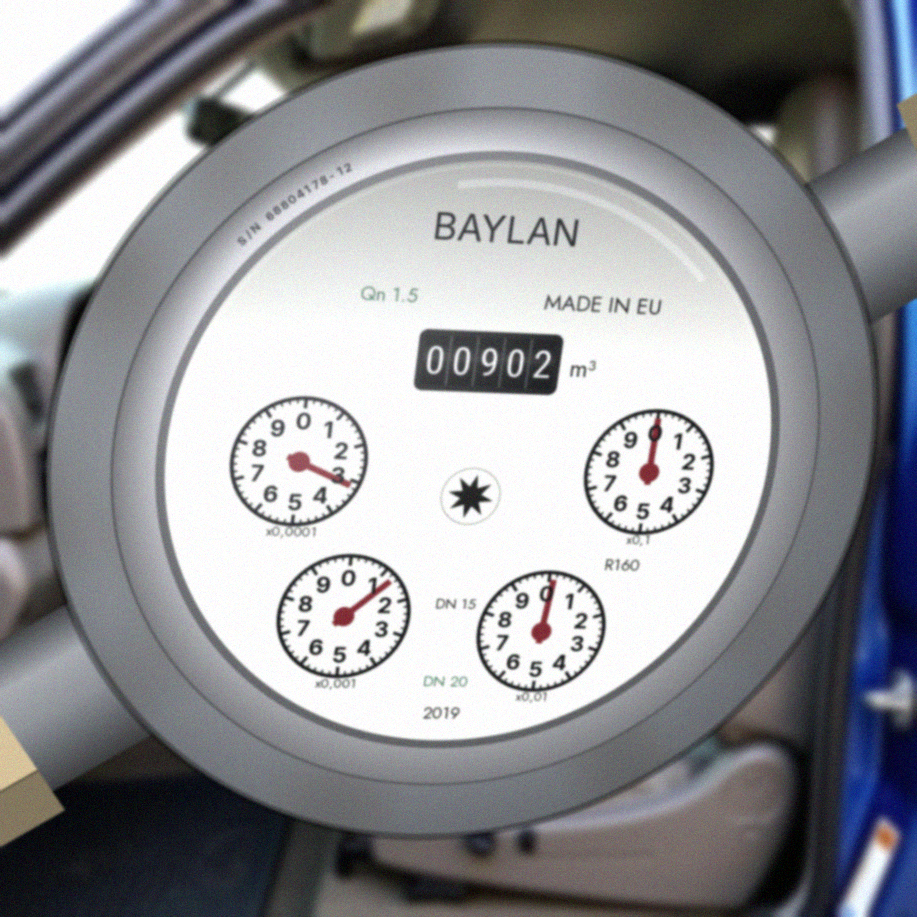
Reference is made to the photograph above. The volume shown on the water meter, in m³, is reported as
902.0013 m³
